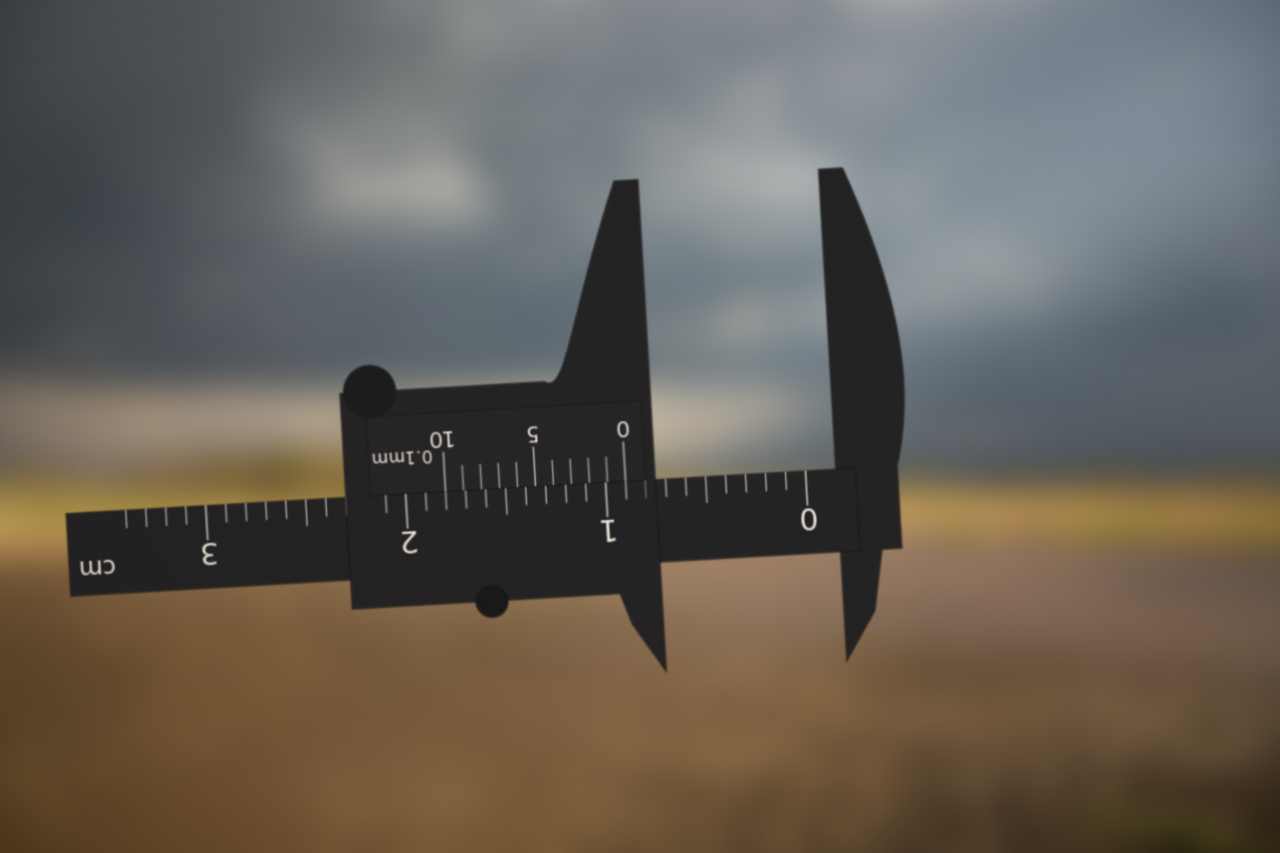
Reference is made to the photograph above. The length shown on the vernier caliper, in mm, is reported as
9.0 mm
